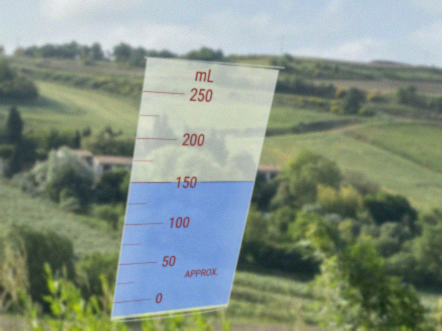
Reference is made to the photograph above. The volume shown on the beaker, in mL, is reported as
150 mL
